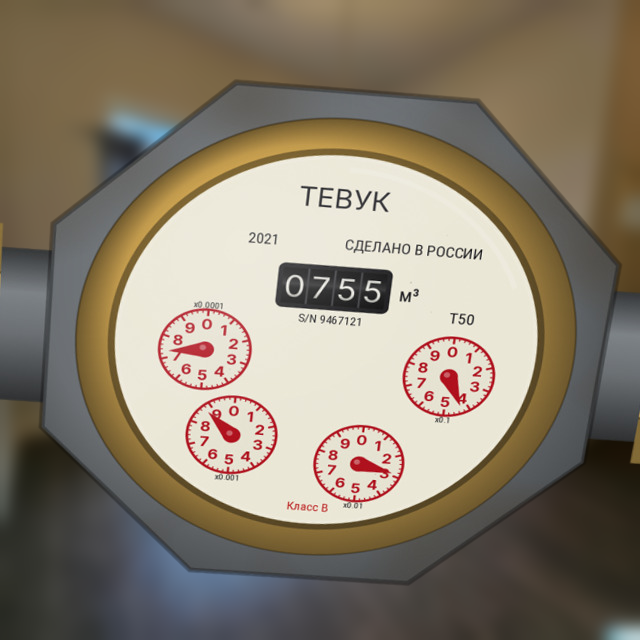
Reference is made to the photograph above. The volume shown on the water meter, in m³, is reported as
755.4287 m³
